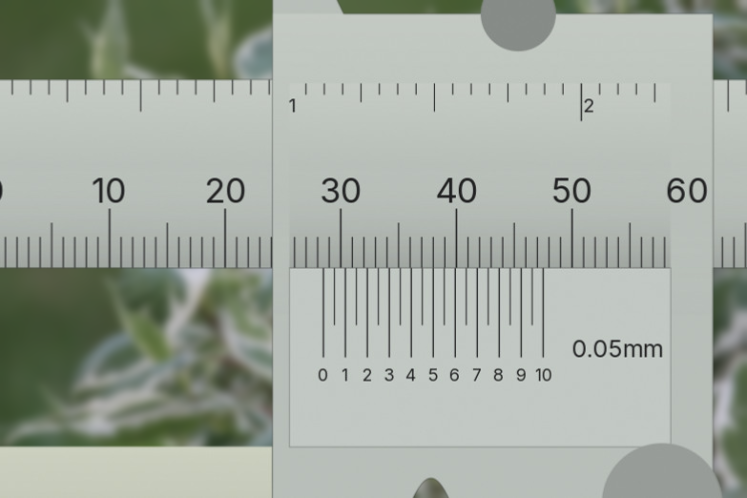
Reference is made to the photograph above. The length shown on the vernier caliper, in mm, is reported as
28.5 mm
